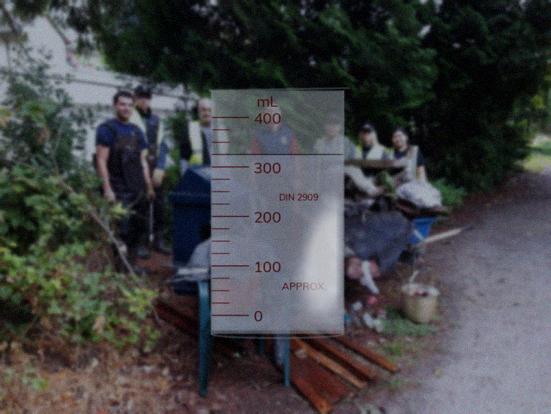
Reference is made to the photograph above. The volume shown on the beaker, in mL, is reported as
325 mL
